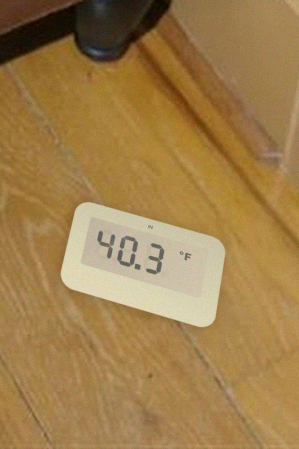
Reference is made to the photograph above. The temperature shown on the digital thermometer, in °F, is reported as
40.3 °F
